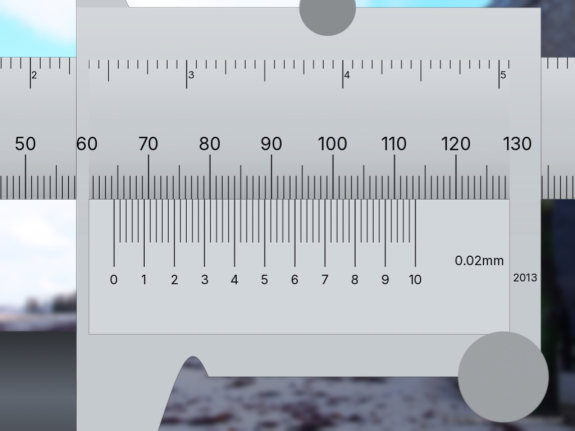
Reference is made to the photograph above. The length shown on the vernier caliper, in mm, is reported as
64.4 mm
